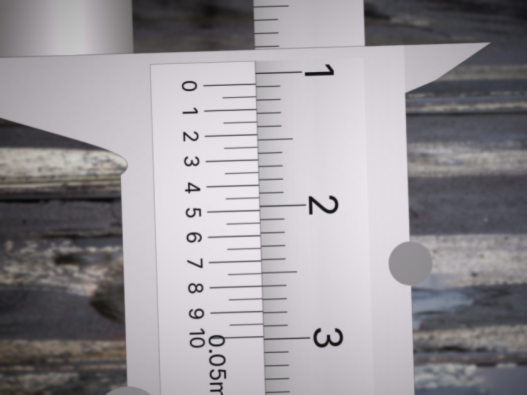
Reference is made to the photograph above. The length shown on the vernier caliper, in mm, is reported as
10.8 mm
